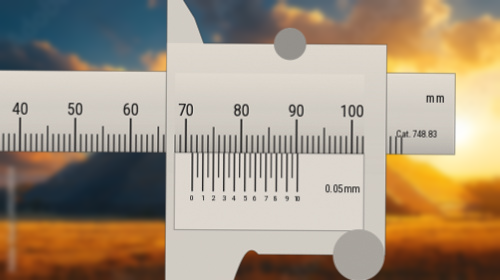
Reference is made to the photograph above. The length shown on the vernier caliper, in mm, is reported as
71.2 mm
